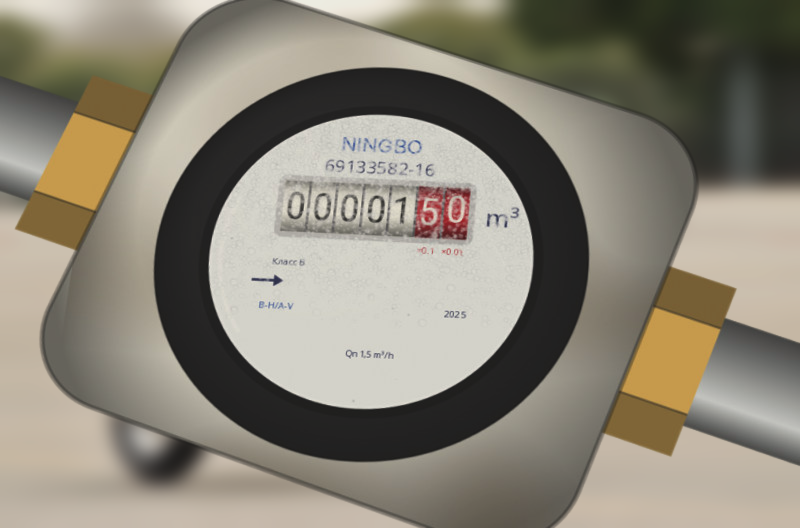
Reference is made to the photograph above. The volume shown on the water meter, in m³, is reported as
1.50 m³
